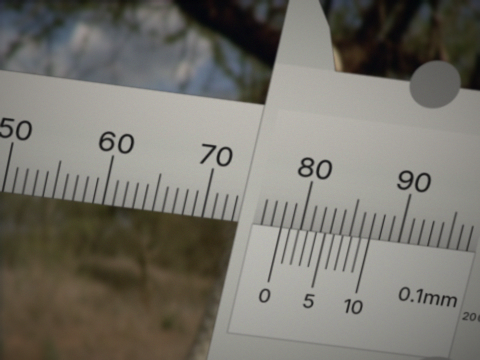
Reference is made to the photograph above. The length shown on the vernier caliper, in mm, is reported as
78.0 mm
